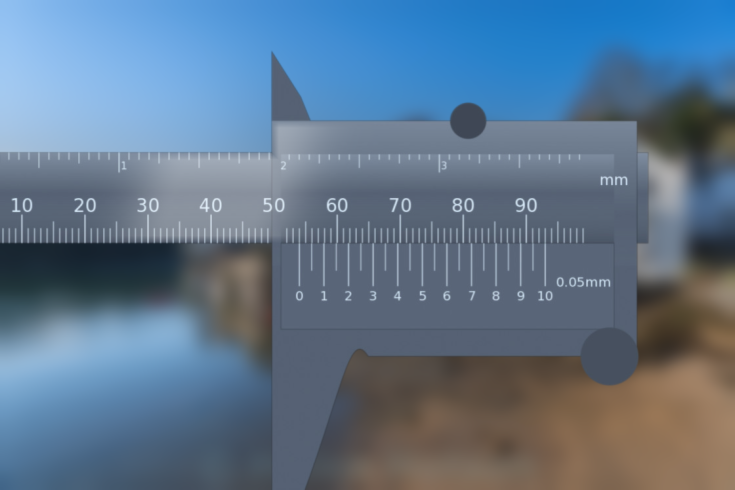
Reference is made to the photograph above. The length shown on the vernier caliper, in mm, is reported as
54.0 mm
